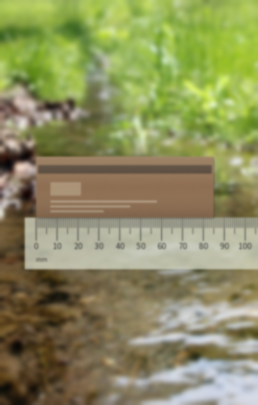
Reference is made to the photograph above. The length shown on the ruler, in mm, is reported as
85 mm
